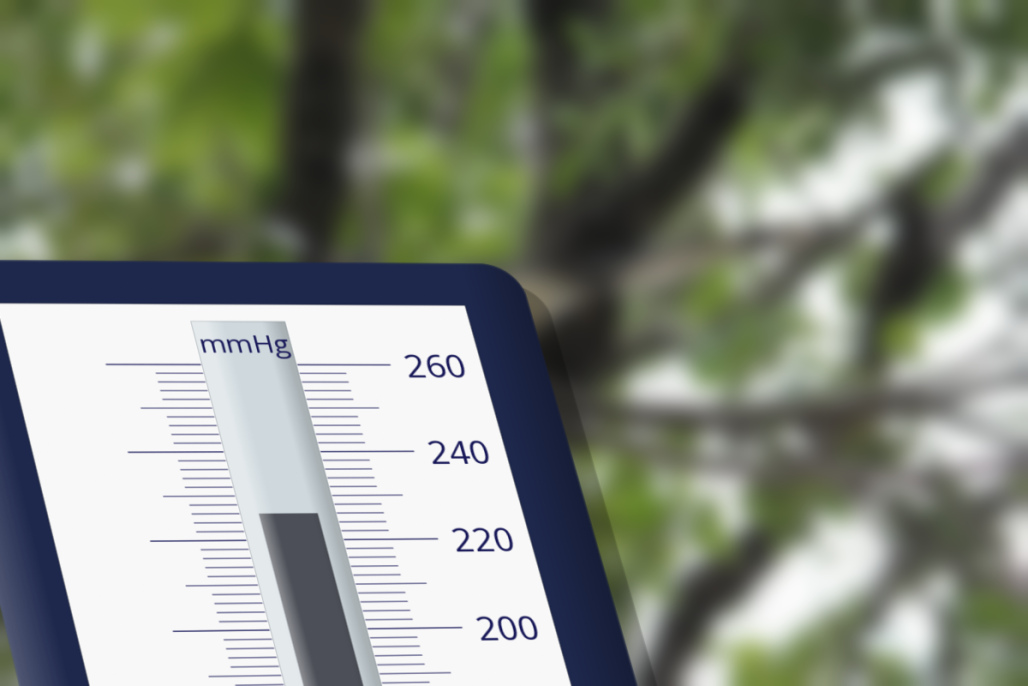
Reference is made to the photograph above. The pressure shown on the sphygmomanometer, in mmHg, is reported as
226 mmHg
